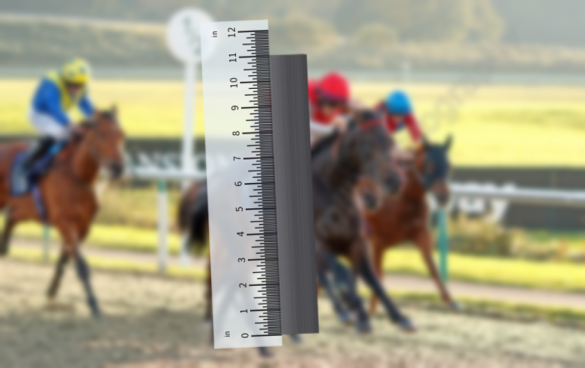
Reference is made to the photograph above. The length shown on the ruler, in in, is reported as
11 in
